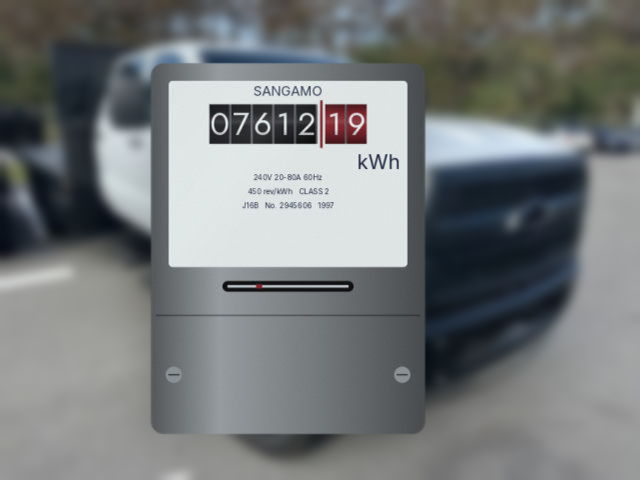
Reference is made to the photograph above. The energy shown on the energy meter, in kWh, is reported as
7612.19 kWh
